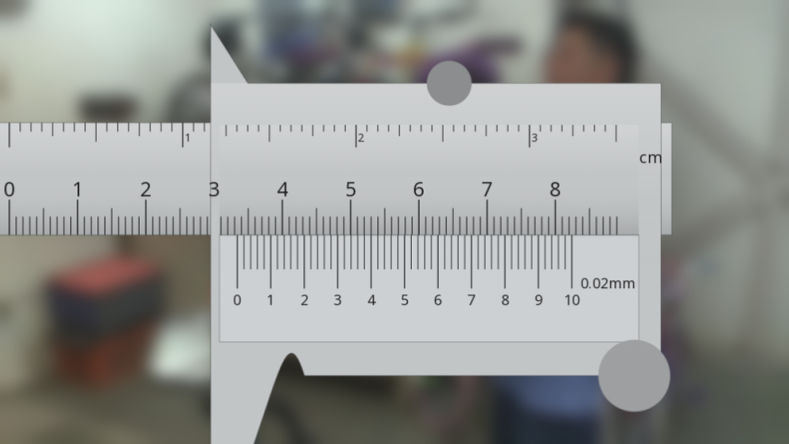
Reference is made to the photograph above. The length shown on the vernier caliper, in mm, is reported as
33.4 mm
